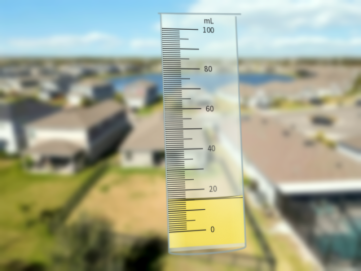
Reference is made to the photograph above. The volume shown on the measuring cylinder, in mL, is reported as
15 mL
